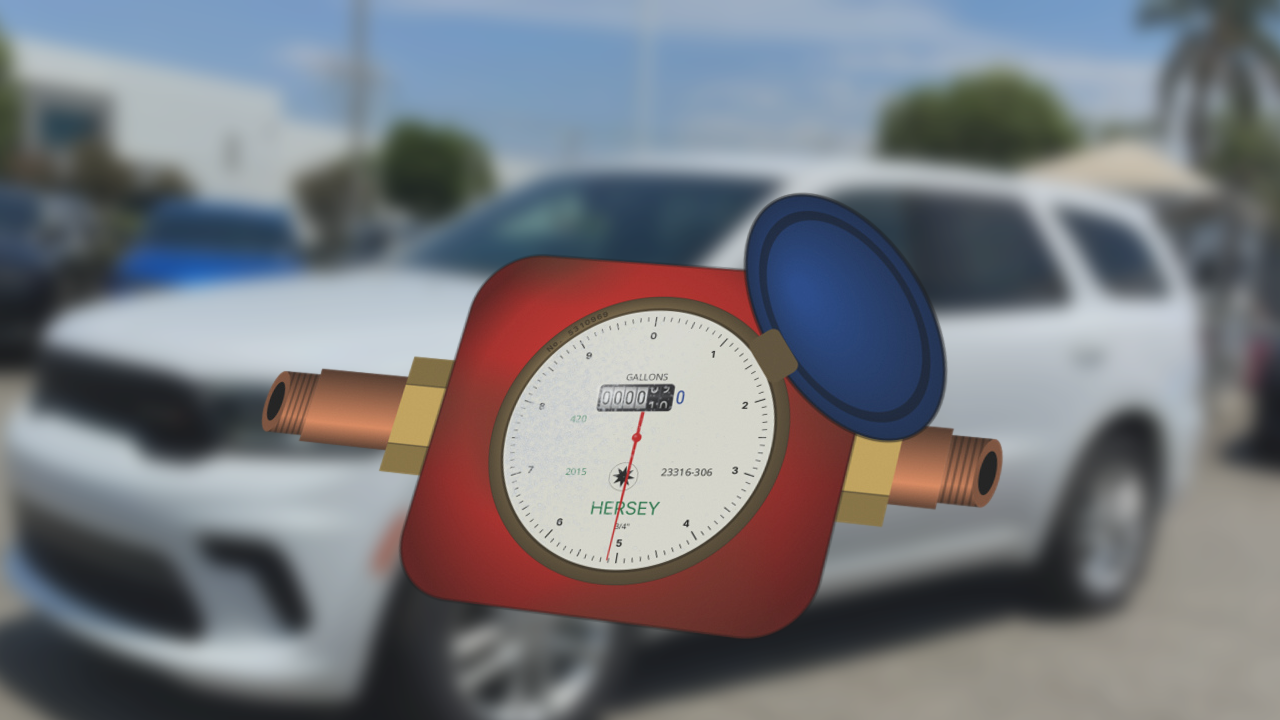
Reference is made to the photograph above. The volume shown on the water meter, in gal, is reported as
95.1 gal
